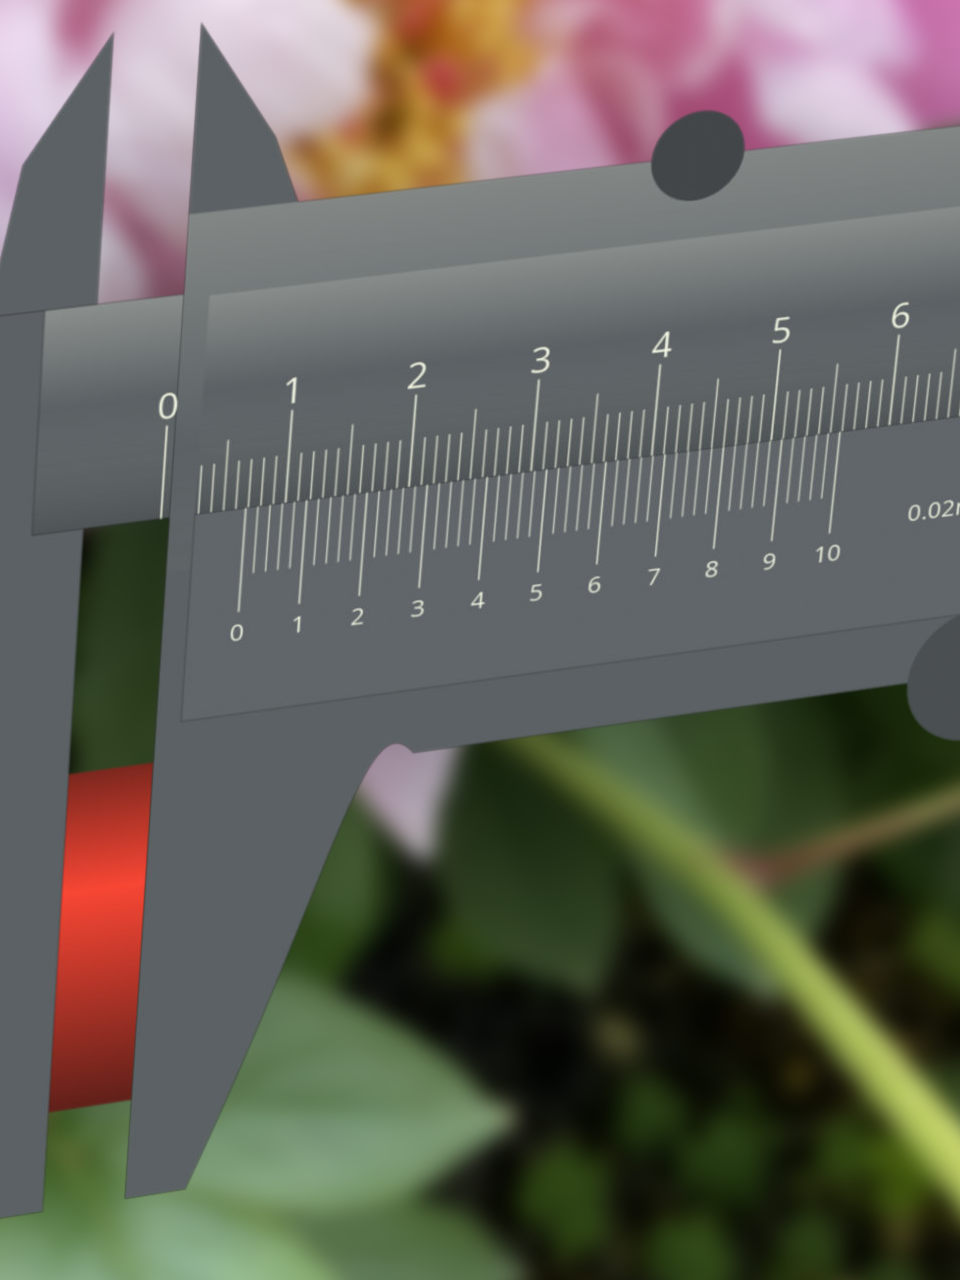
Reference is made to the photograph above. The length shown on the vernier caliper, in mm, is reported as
6.8 mm
